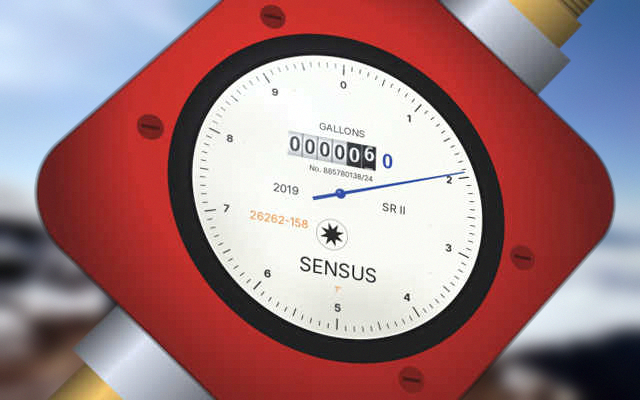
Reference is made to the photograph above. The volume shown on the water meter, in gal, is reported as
61.9 gal
